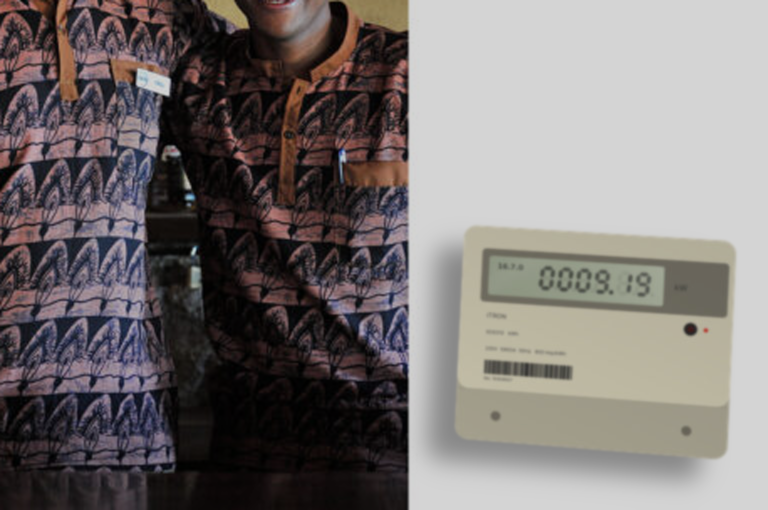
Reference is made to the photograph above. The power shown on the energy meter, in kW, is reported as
9.19 kW
